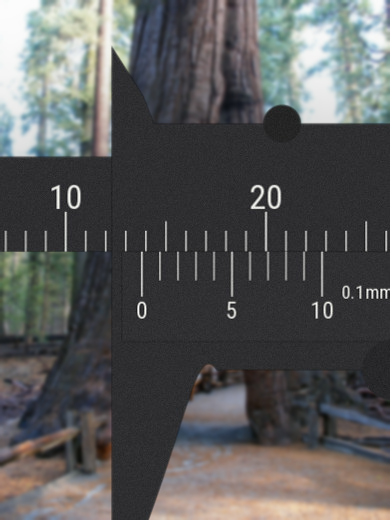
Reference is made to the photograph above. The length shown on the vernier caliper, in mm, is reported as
13.8 mm
